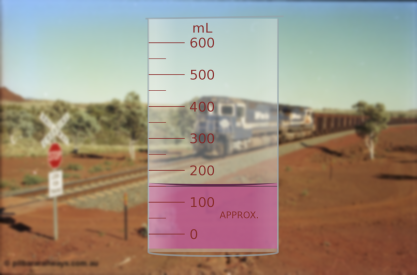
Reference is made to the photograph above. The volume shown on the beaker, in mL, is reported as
150 mL
